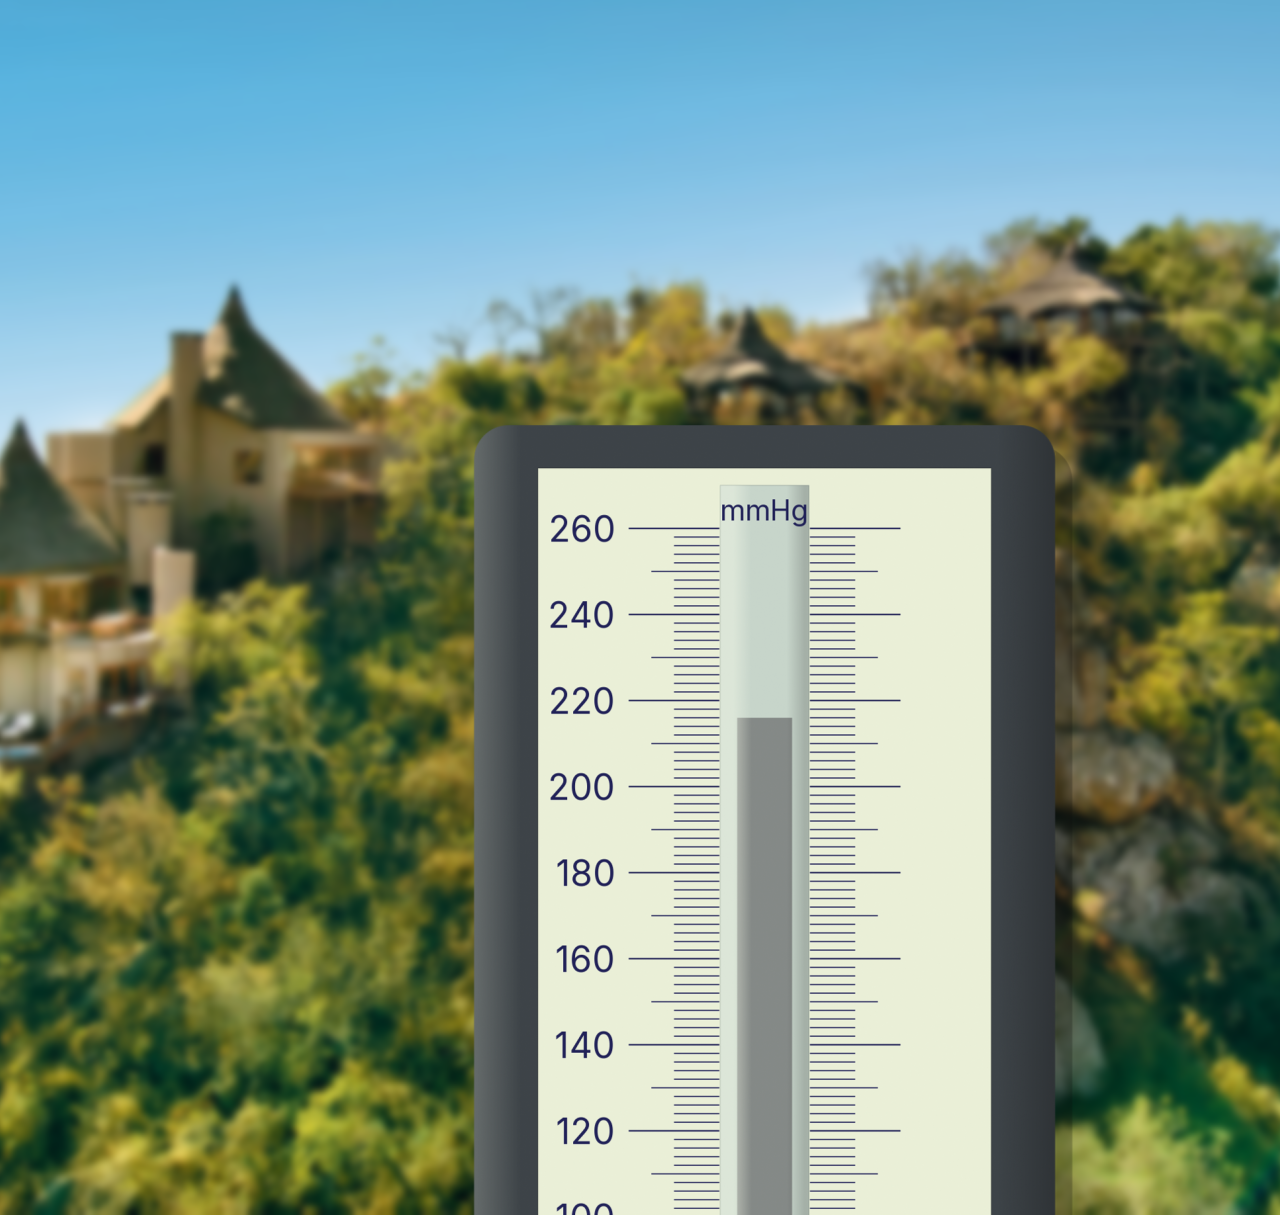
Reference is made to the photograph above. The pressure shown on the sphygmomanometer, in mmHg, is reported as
216 mmHg
